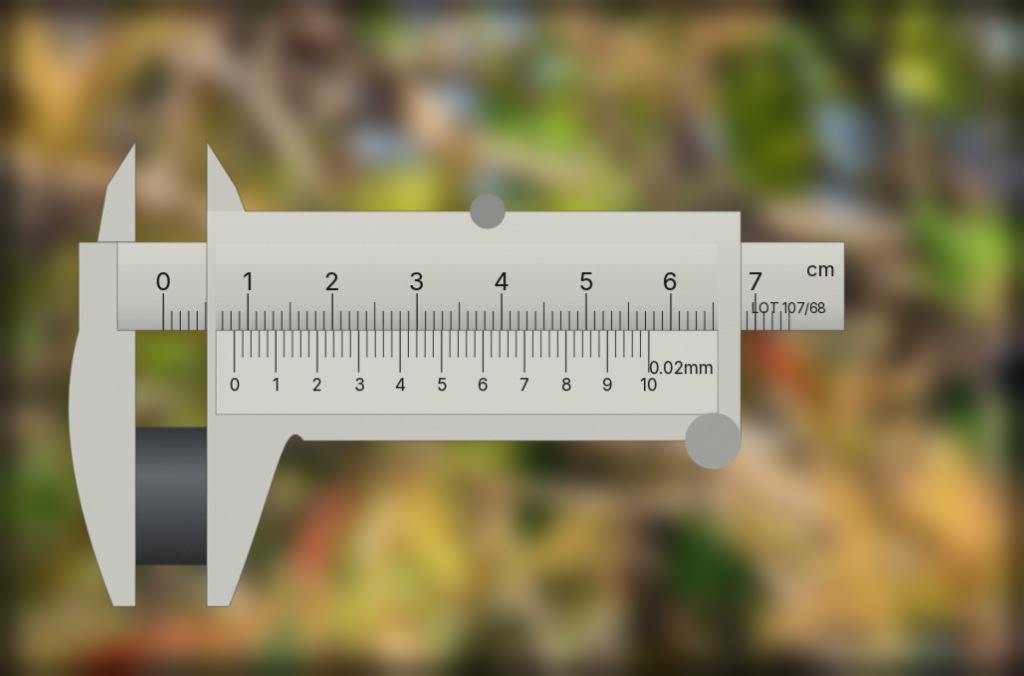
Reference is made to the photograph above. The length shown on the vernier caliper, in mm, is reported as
8.4 mm
